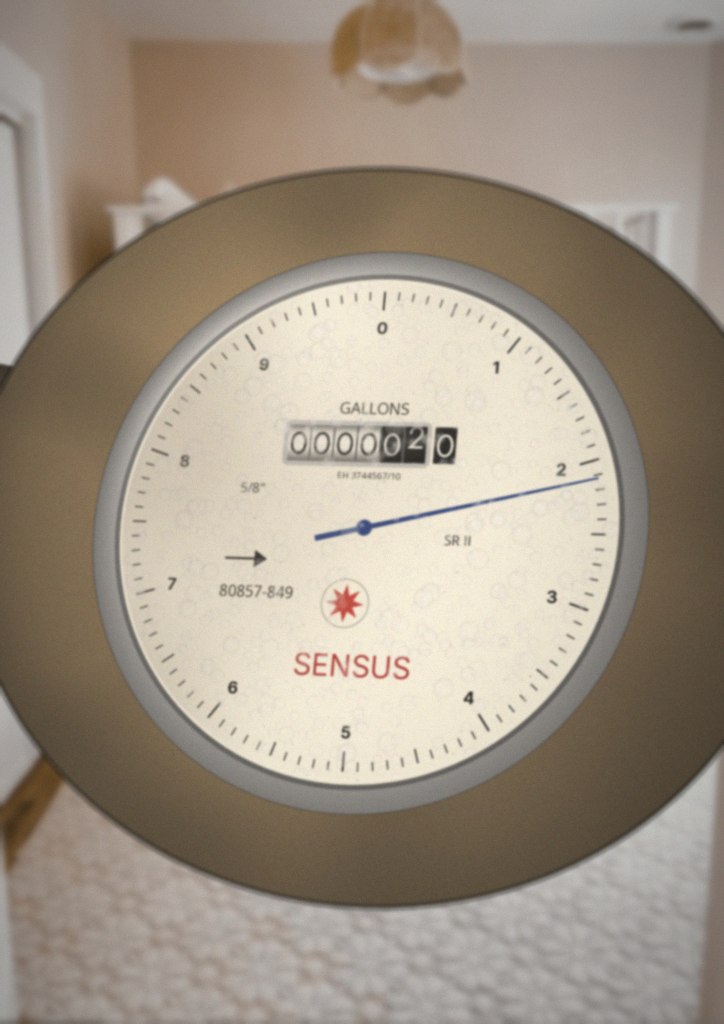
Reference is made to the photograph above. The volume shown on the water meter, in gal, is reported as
22.1 gal
